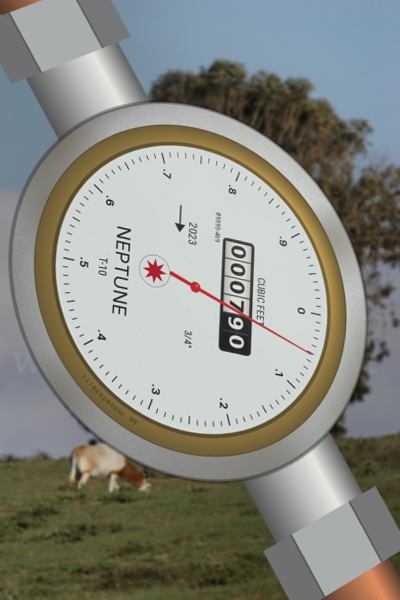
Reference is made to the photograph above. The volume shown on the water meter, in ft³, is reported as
790.05 ft³
